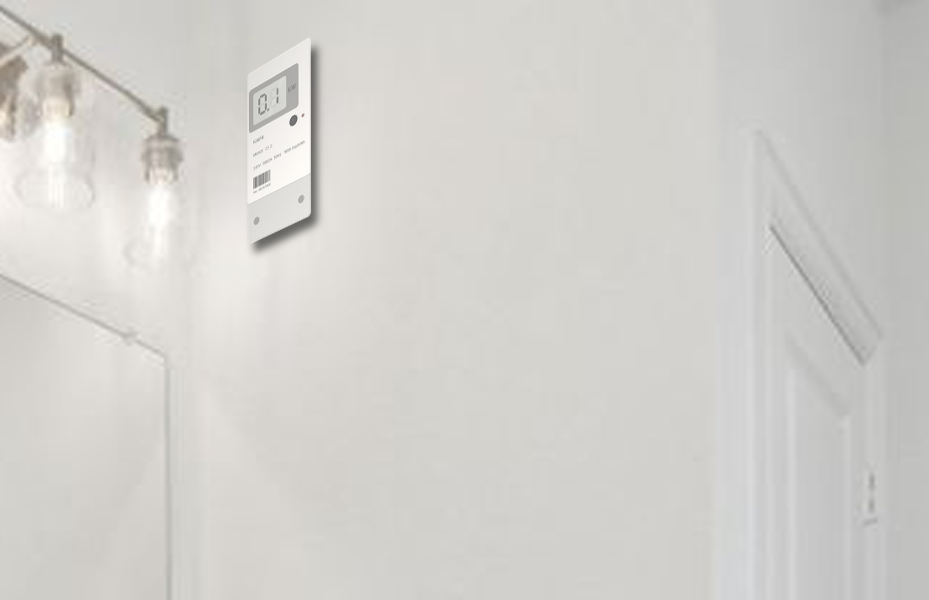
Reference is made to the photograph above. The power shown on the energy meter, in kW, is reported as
0.1 kW
